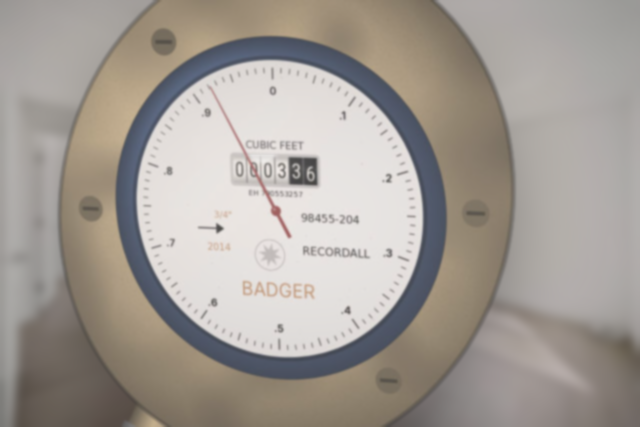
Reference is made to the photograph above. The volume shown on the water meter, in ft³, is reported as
335.92 ft³
